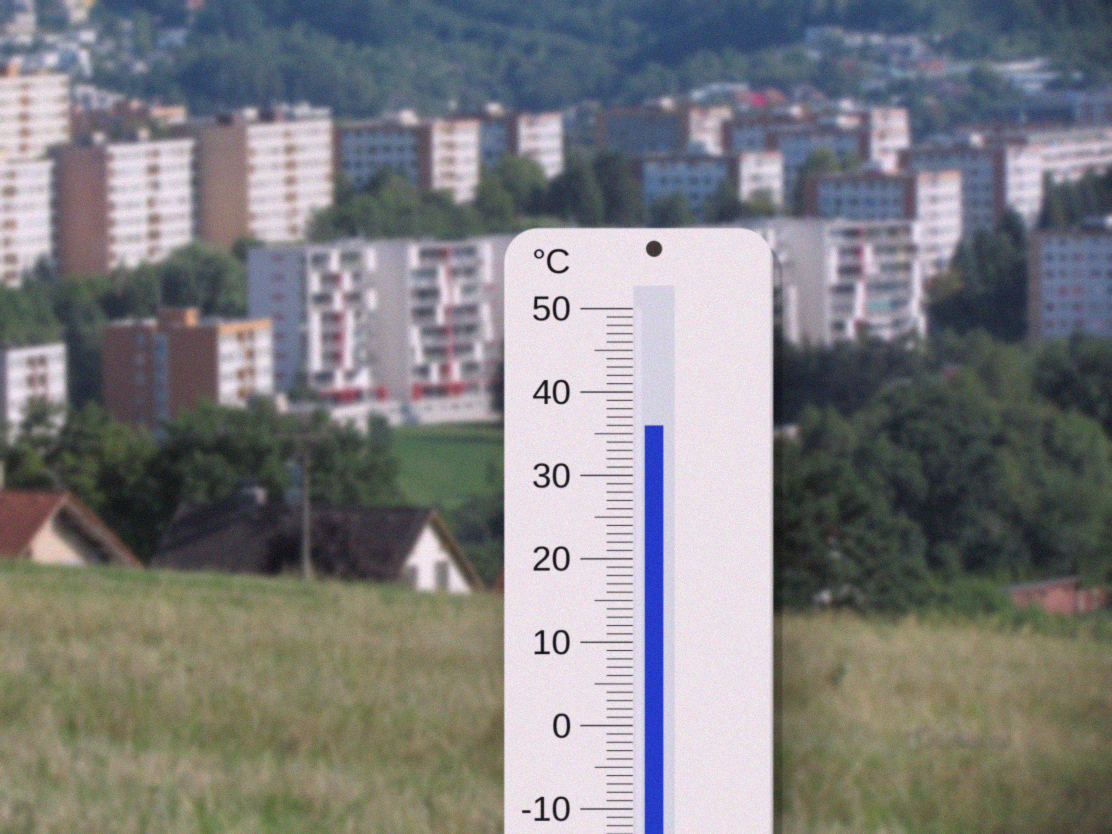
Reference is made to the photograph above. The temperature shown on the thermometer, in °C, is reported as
36 °C
